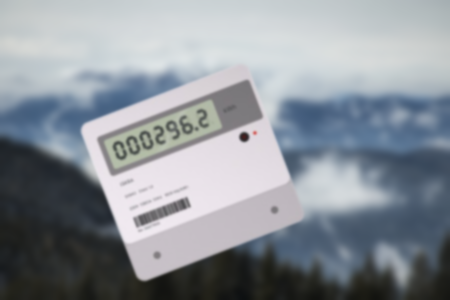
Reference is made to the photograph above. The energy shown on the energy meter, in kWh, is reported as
296.2 kWh
